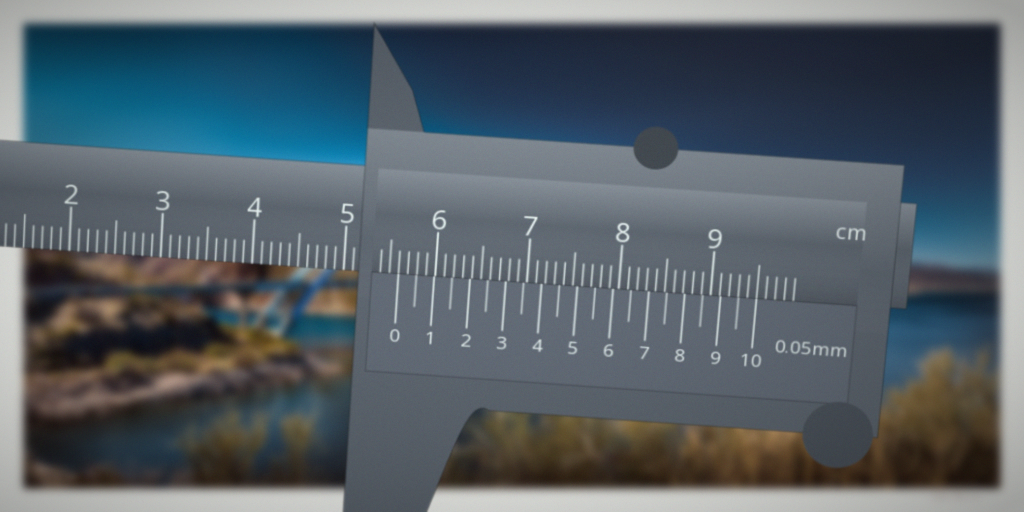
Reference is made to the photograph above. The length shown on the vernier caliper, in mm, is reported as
56.0 mm
